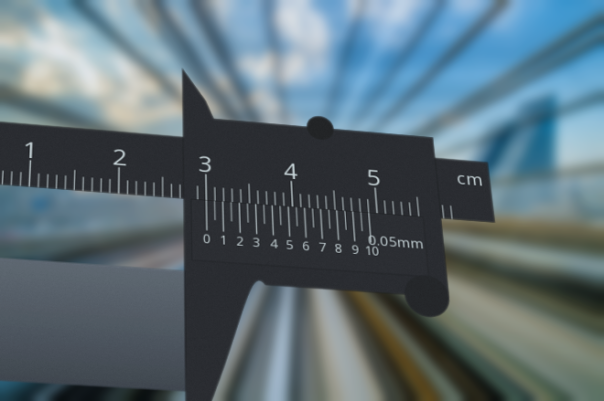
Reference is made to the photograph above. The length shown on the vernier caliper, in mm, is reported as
30.0 mm
